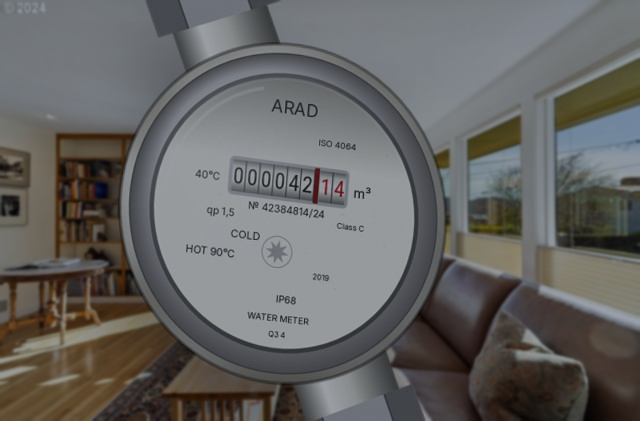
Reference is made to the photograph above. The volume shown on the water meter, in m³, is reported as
42.14 m³
